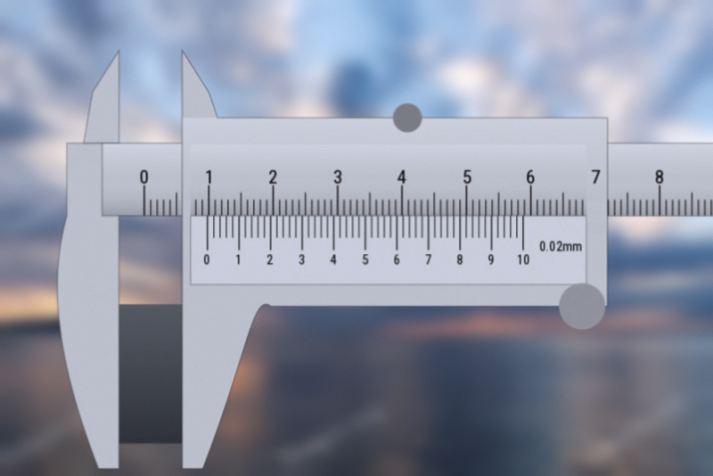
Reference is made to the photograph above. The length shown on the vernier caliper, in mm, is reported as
9.8 mm
